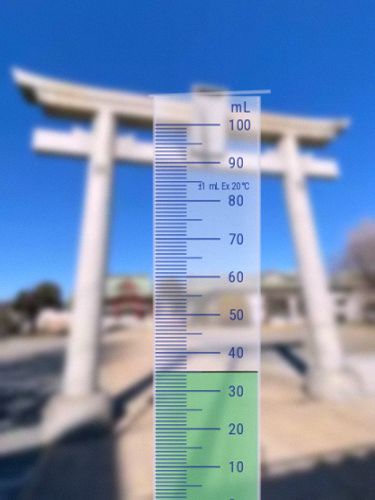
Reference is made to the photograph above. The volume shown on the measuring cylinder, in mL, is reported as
35 mL
